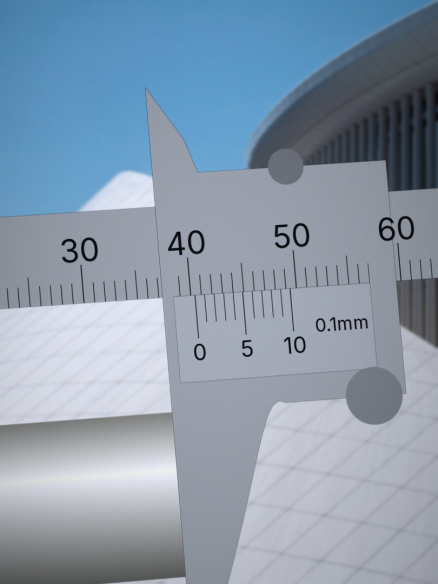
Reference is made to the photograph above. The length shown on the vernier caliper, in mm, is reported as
40.4 mm
